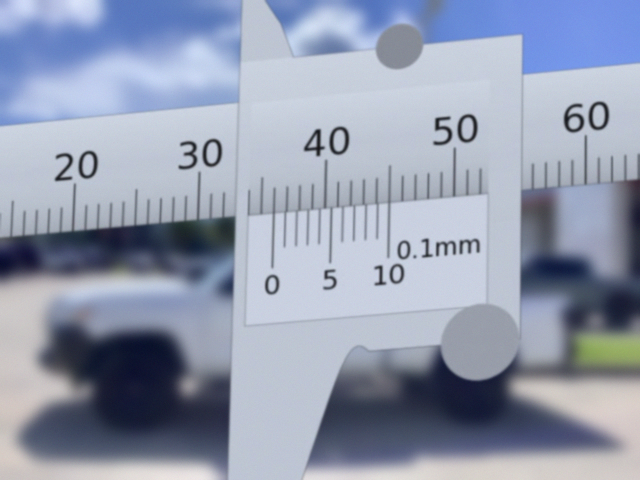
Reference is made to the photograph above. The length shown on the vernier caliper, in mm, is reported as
36.0 mm
